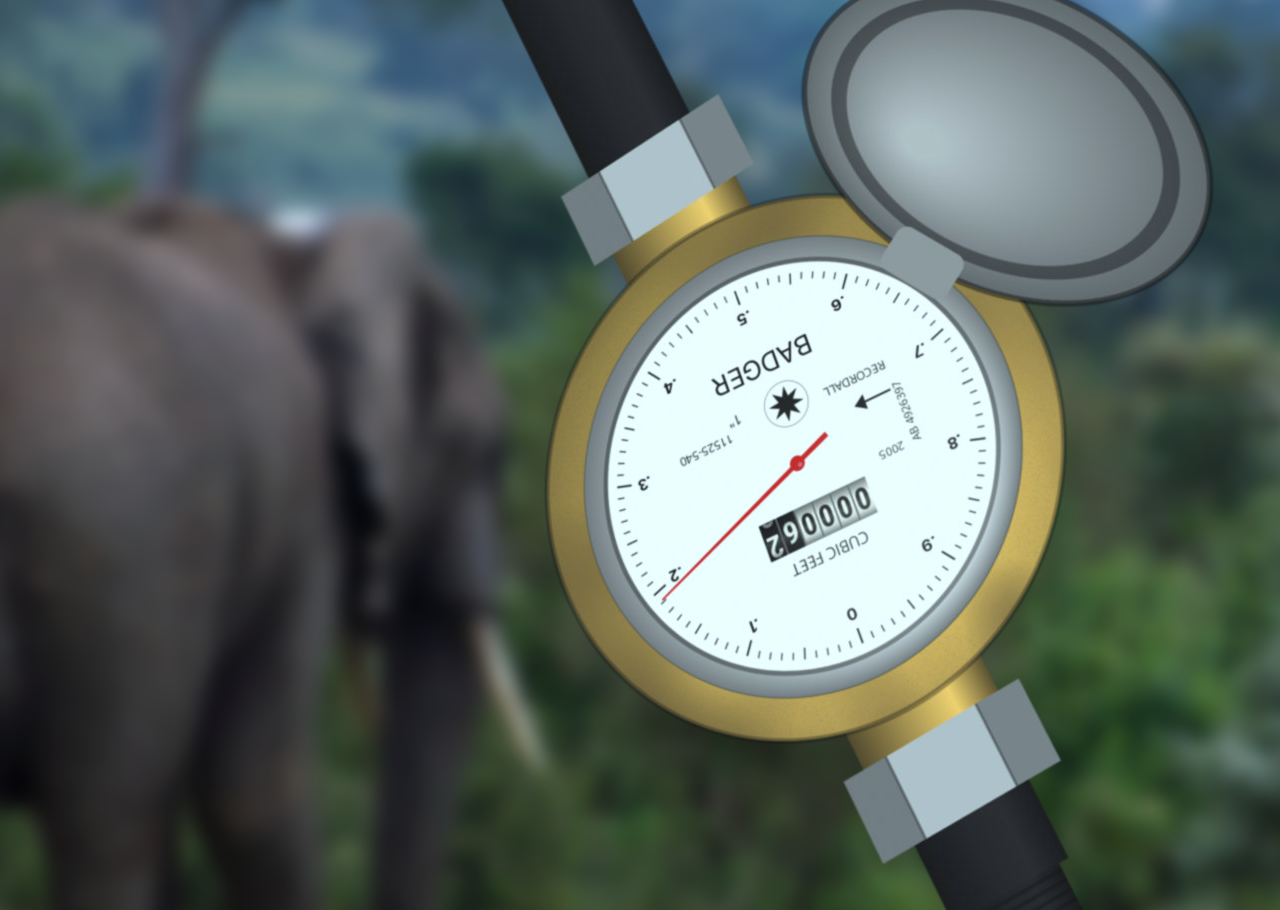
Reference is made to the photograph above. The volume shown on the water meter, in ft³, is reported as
62.19 ft³
